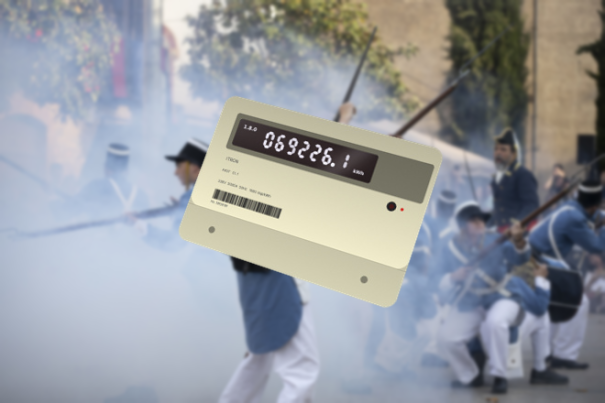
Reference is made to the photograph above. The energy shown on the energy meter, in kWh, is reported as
69226.1 kWh
